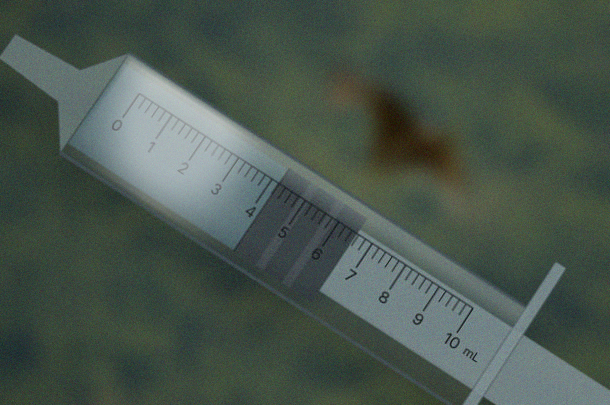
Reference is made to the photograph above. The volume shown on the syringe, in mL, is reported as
4.2 mL
